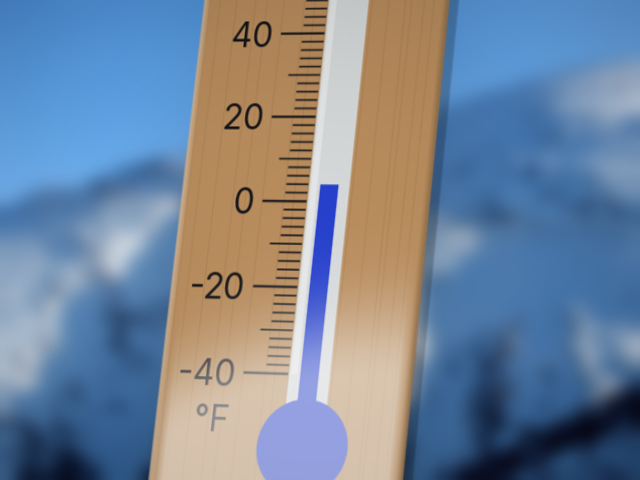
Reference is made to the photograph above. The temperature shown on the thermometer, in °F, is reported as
4 °F
